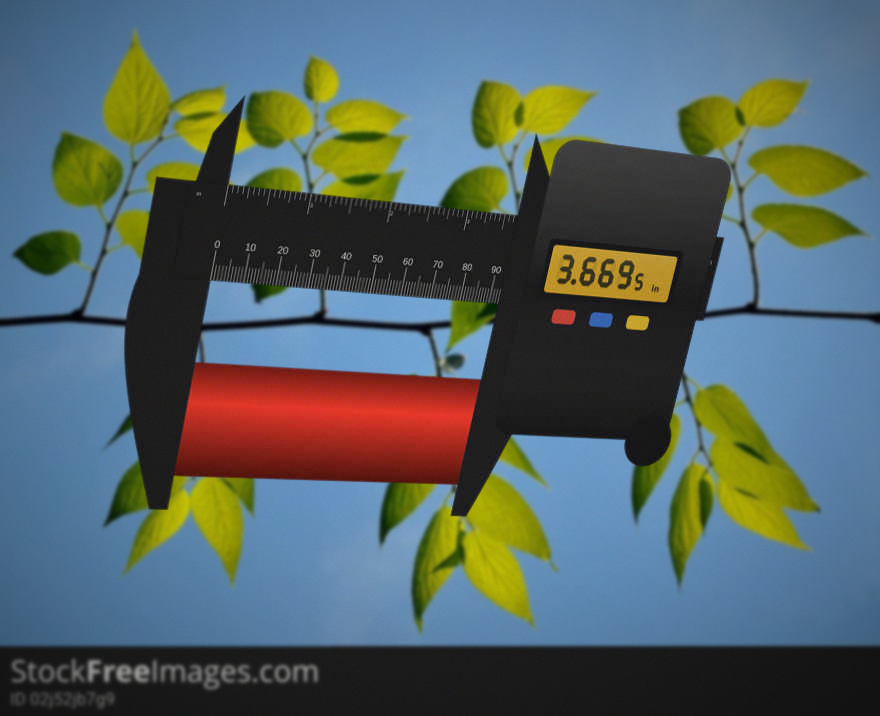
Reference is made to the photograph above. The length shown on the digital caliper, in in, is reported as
3.6695 in
